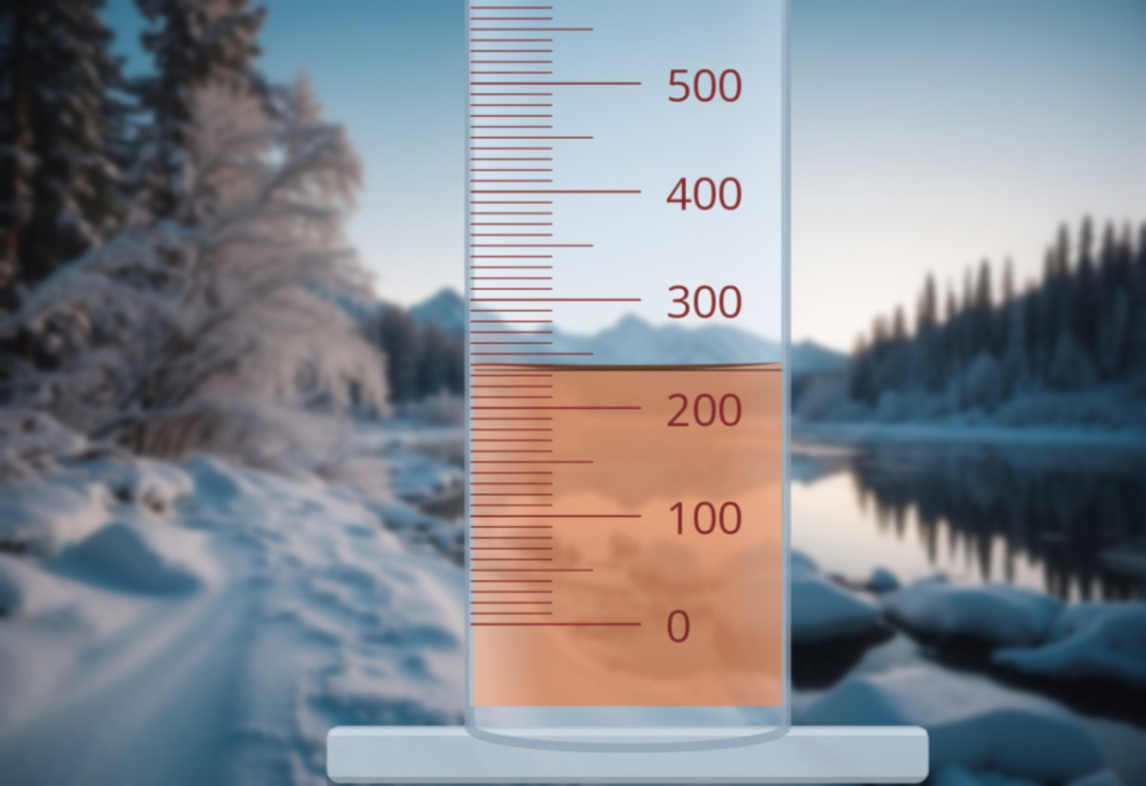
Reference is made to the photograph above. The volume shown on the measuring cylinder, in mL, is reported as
235 mL
